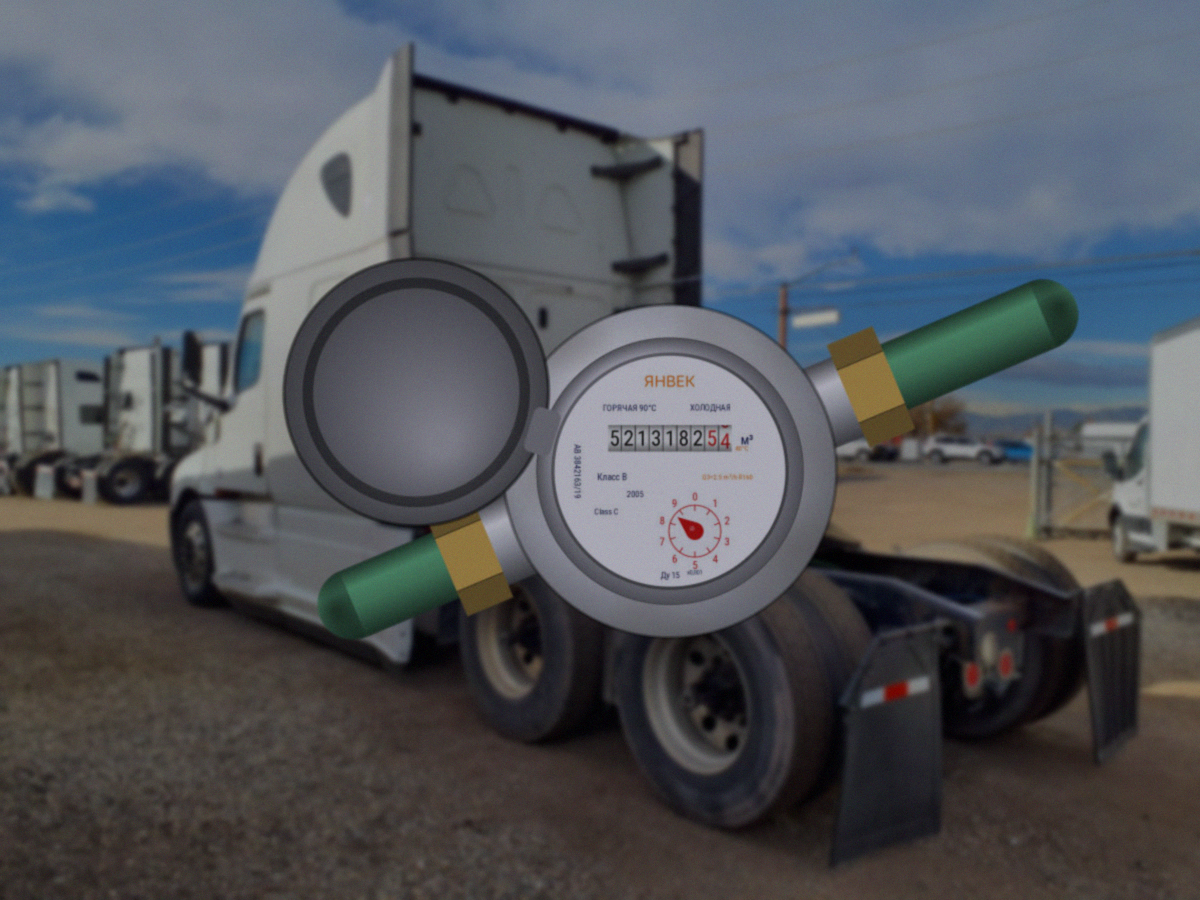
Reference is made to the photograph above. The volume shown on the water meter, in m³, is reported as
5213182.538 m³
